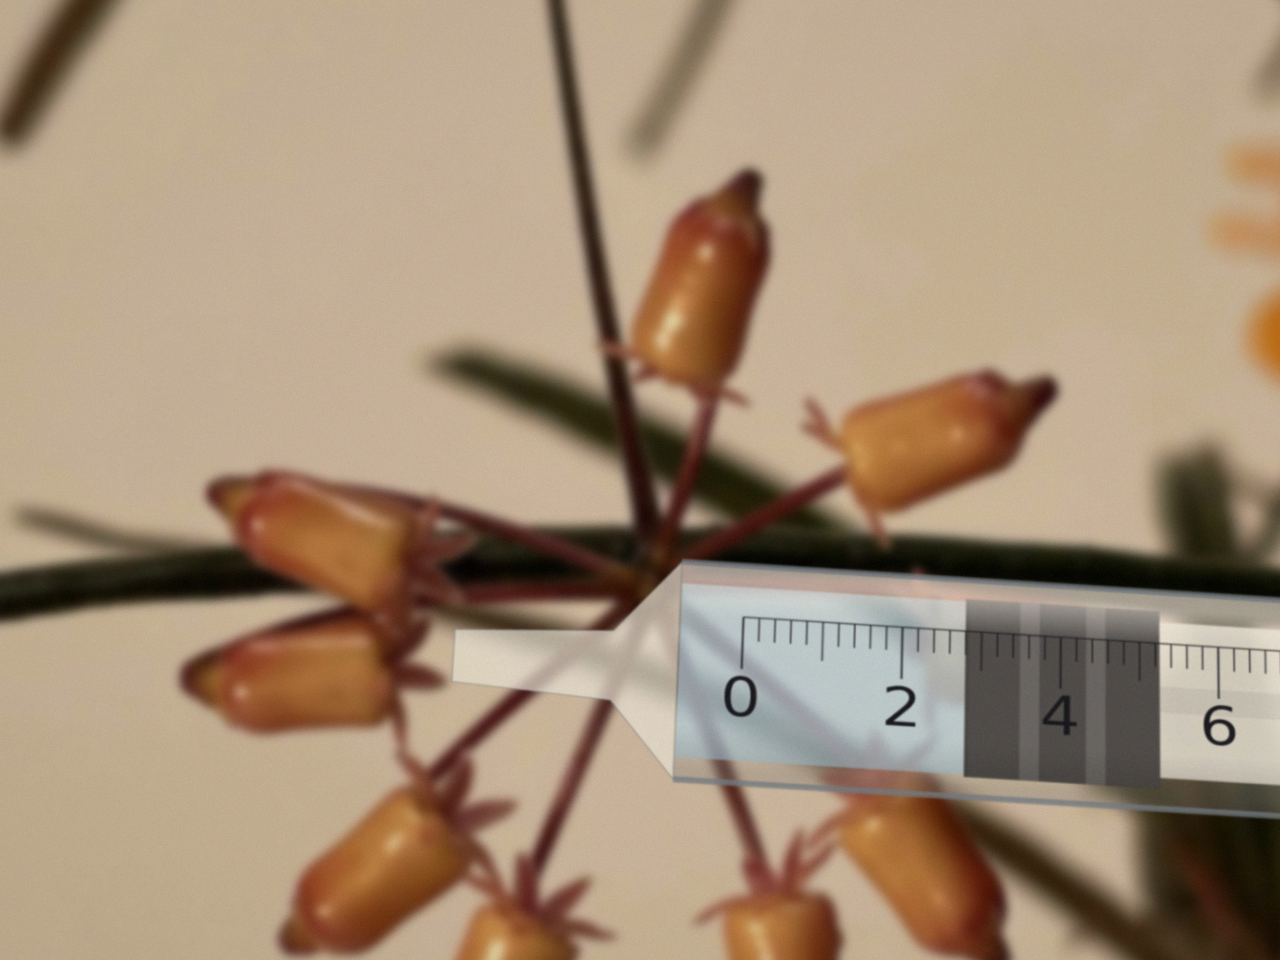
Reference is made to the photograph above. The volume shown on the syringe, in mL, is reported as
2.8 mL
